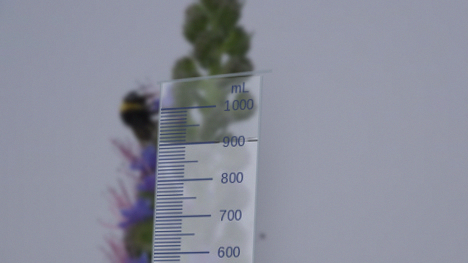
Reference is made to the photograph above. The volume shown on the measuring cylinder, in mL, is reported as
900 mL
